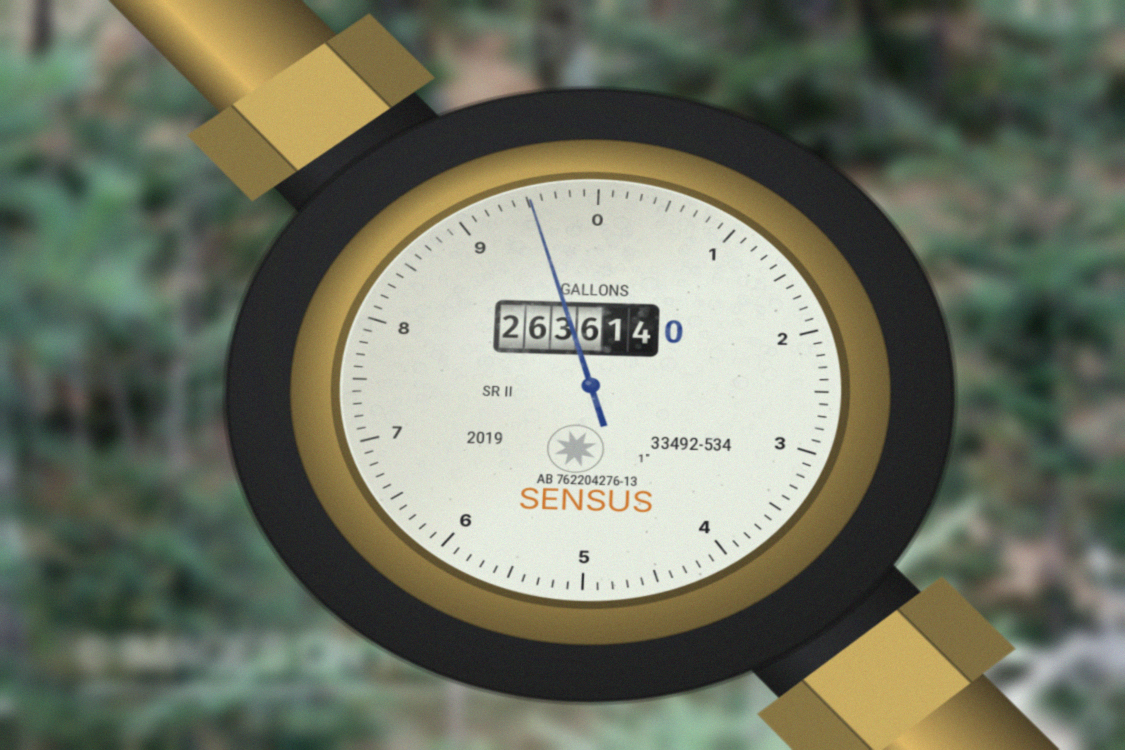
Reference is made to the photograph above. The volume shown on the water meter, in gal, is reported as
2636139.5 gal
